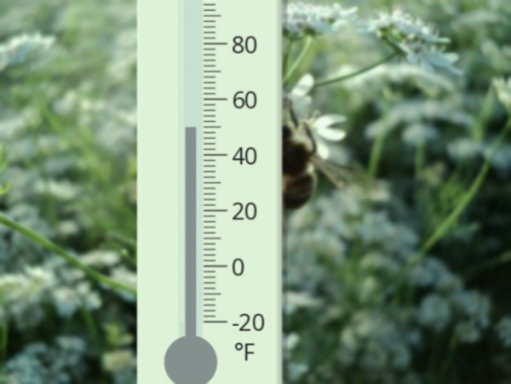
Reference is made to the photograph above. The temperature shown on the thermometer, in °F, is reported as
50 °F
